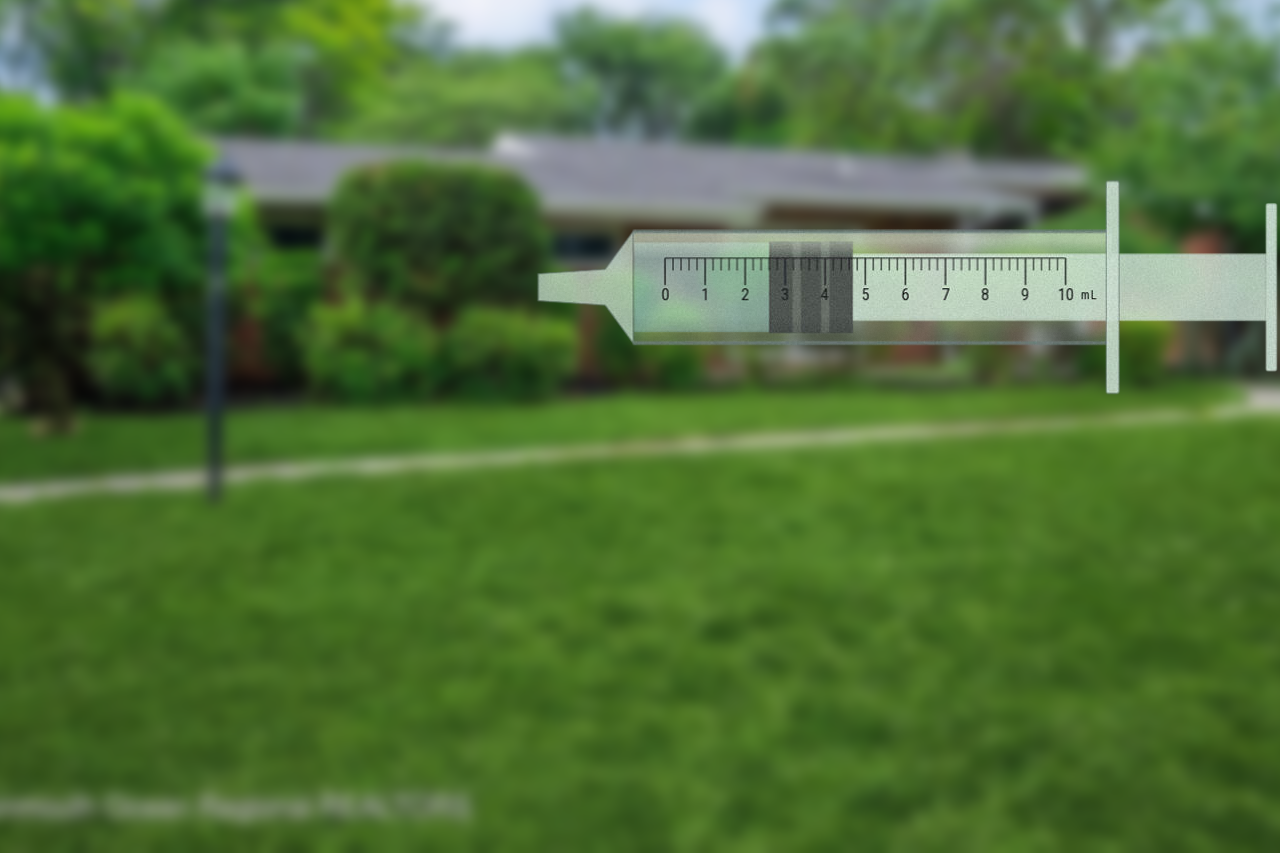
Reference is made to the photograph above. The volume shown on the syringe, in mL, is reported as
2.6 mL
